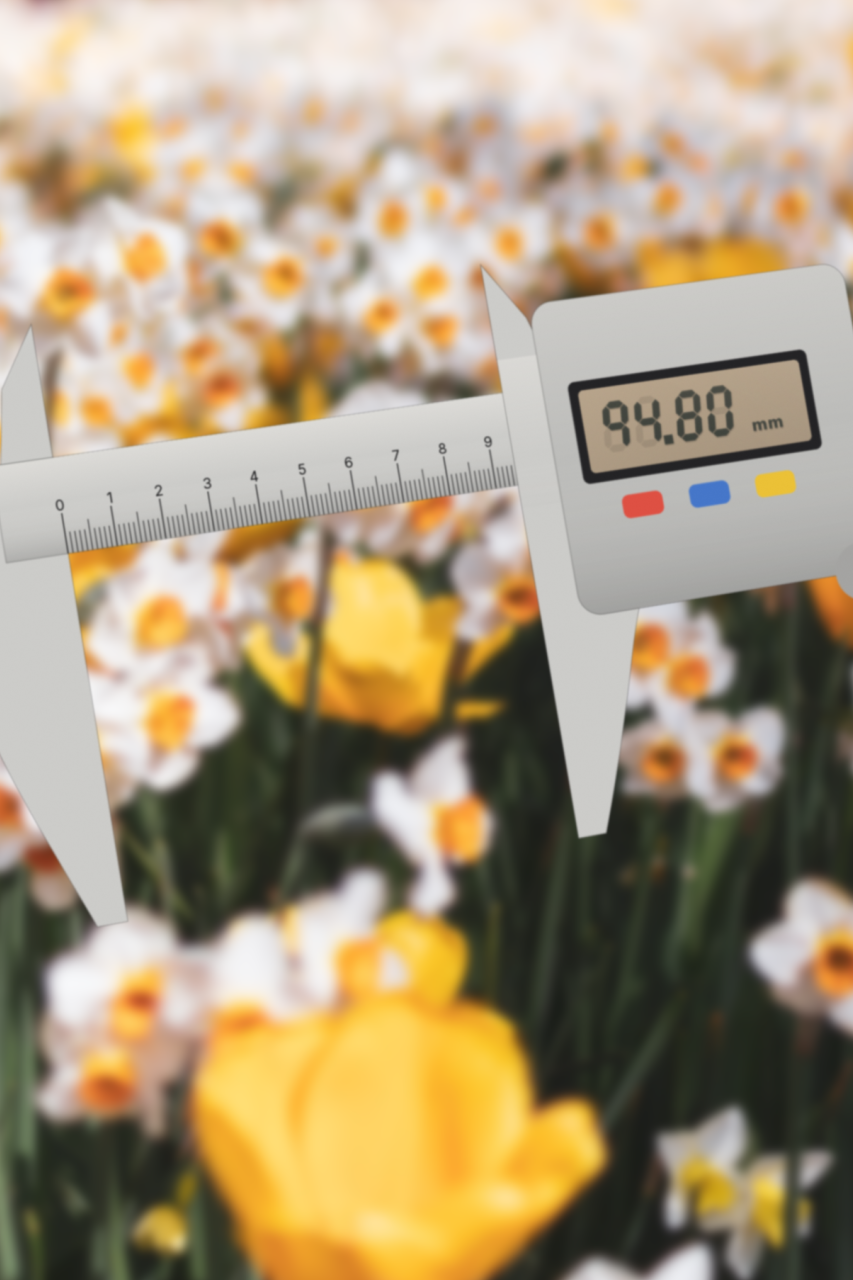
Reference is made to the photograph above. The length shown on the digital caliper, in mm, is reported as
94.80 mm
